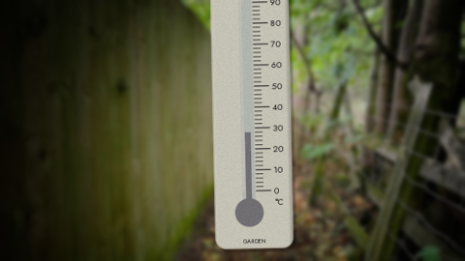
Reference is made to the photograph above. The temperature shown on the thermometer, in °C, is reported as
28 °C
